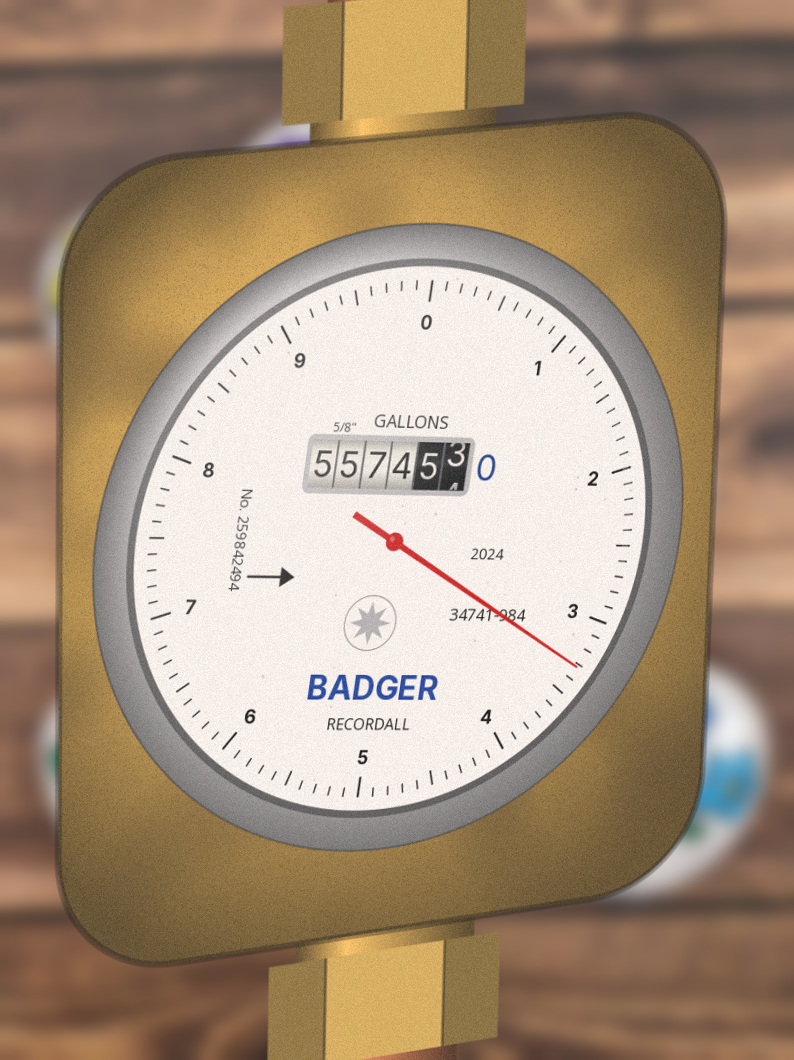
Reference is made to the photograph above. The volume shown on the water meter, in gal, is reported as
5574533.3 gal
